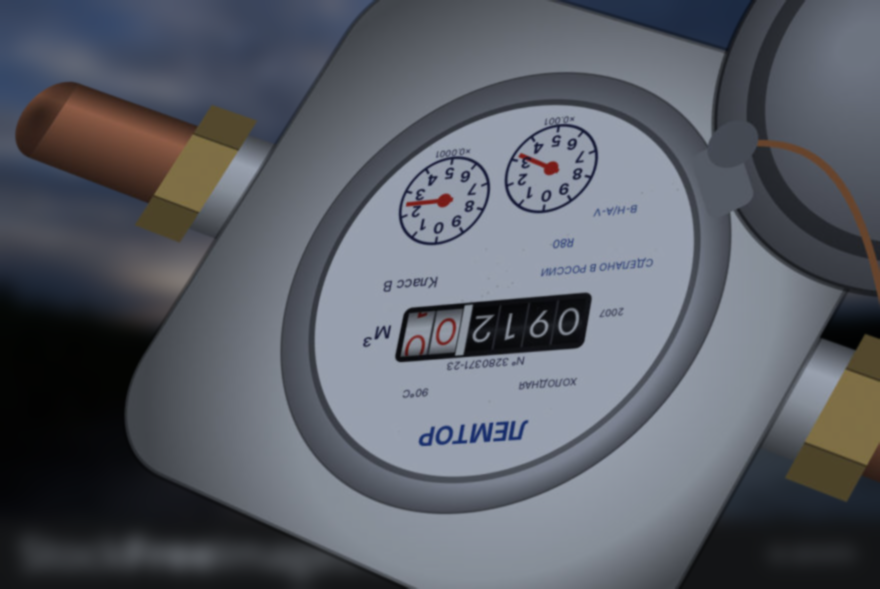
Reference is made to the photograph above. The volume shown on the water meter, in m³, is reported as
912.0032 m³
